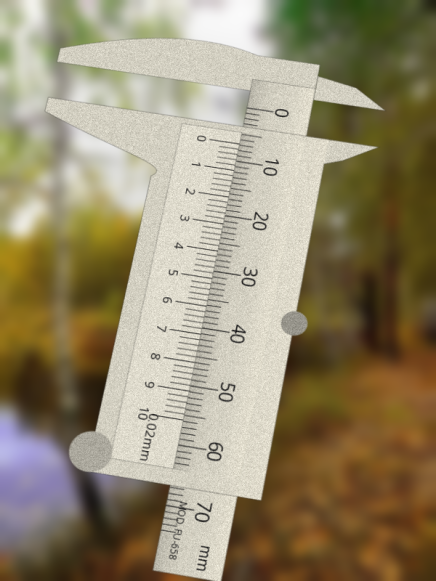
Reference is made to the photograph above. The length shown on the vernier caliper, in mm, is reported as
6.8 mm
